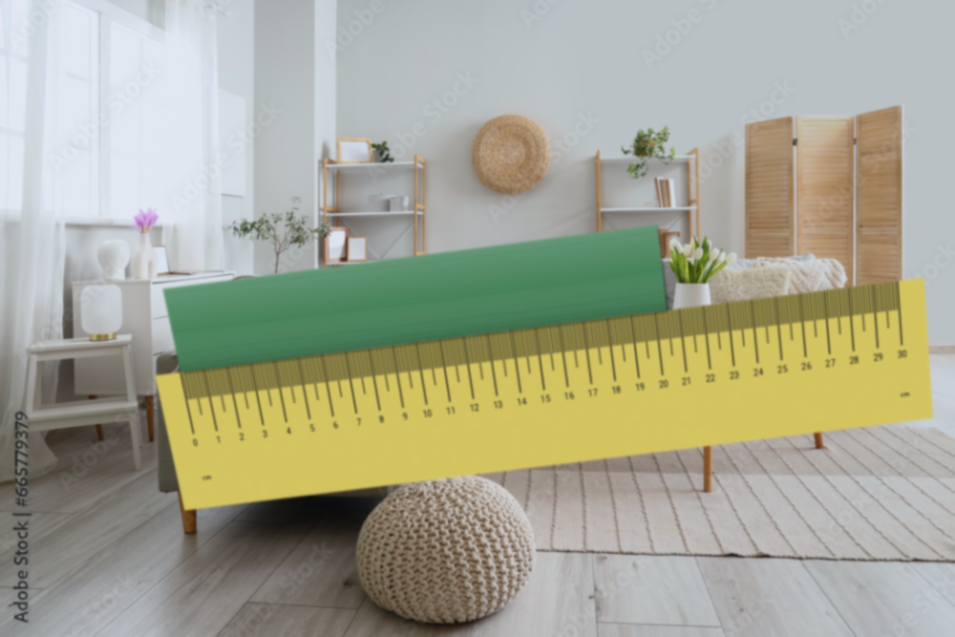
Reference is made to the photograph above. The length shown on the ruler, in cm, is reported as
20.5 cm
